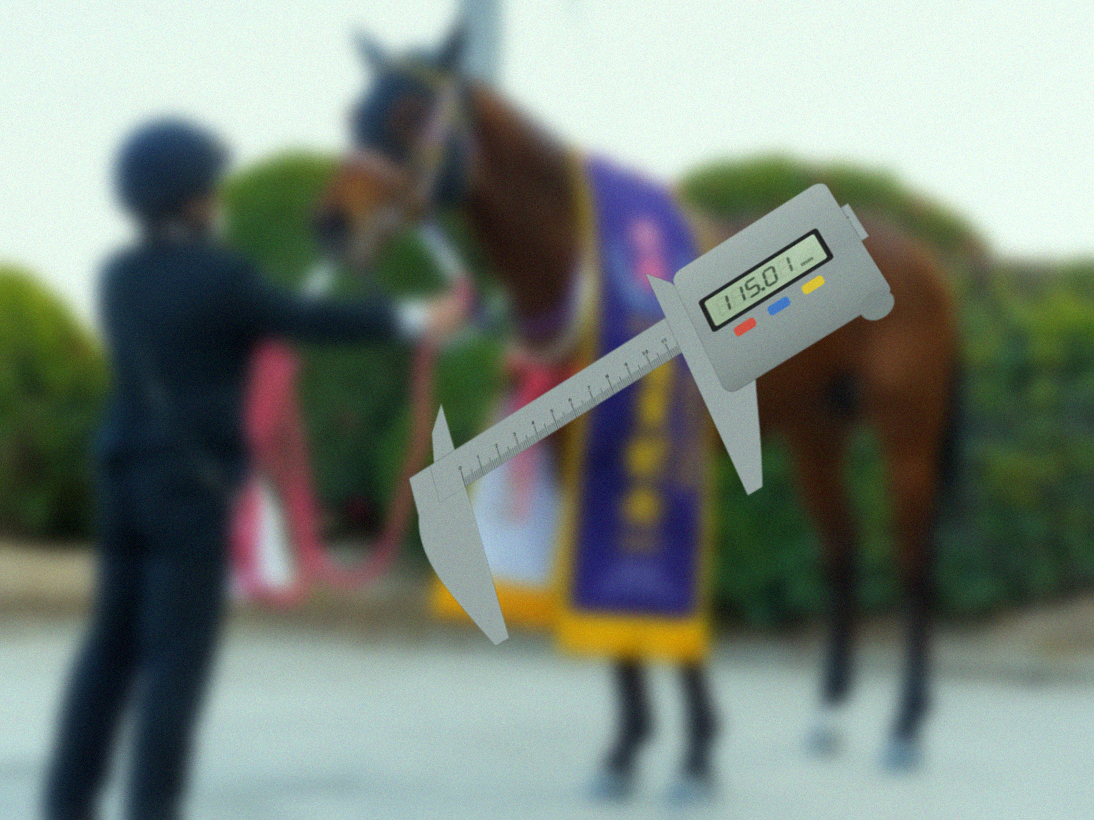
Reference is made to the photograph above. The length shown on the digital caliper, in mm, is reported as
115.01 mm
